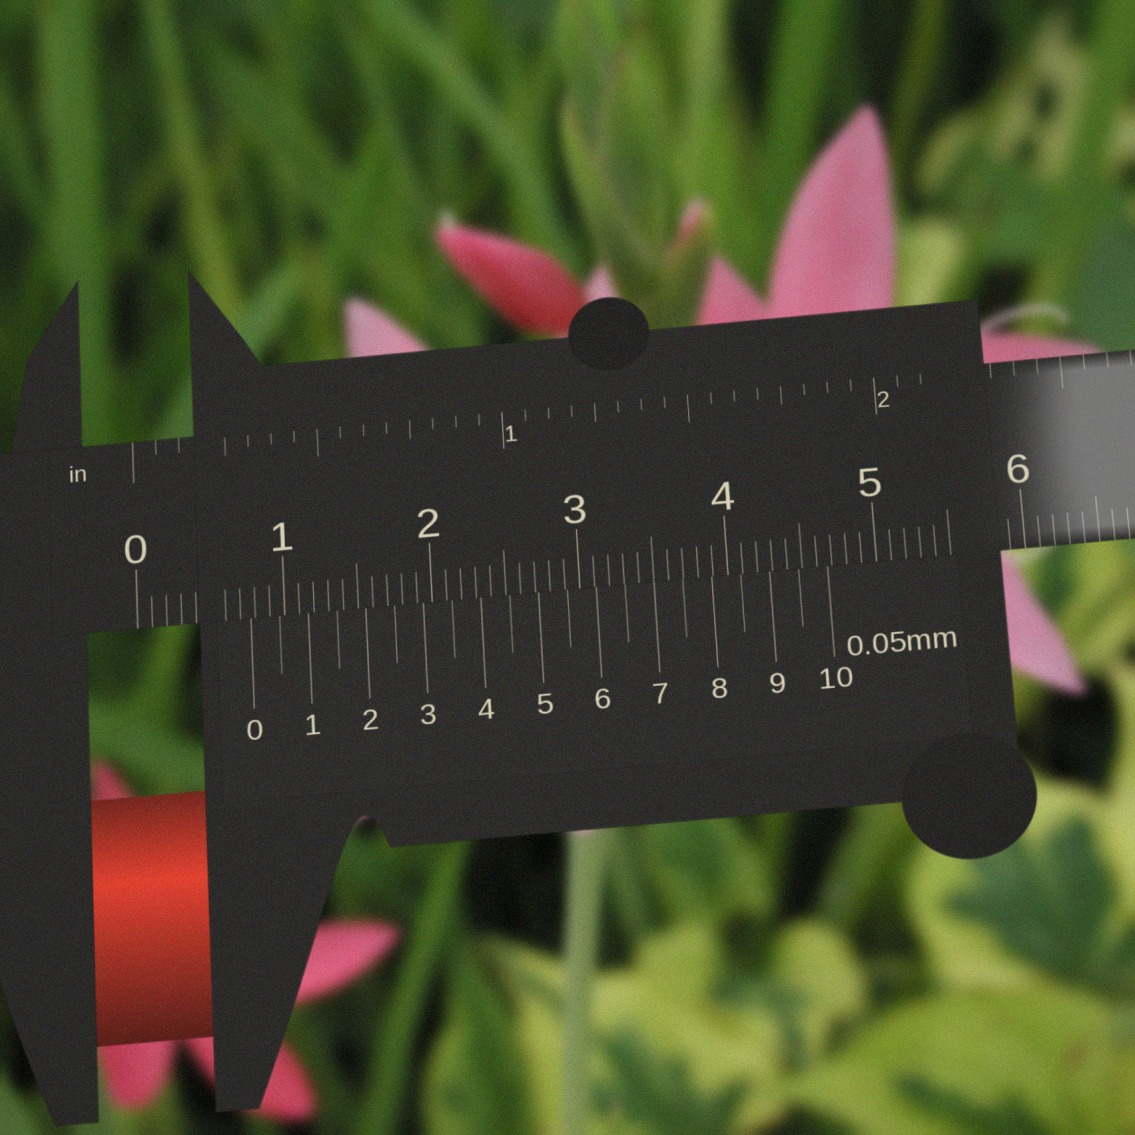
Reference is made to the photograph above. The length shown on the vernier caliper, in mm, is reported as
7.7 mm
